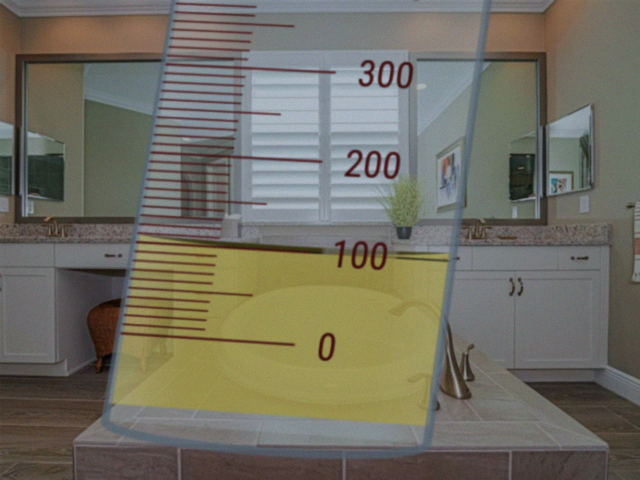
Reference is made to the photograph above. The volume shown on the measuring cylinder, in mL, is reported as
100 mL
